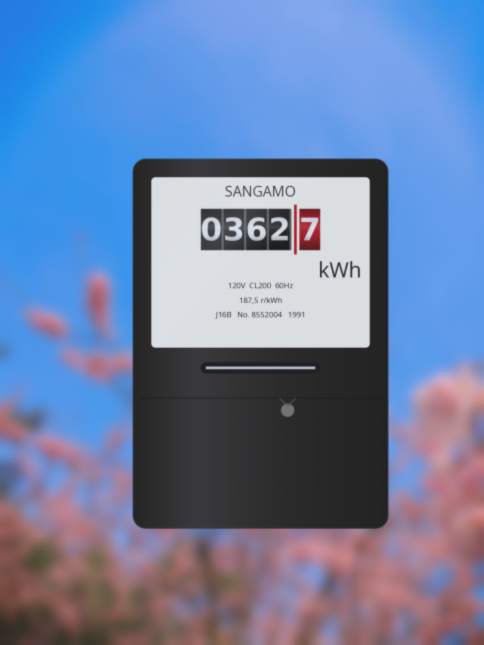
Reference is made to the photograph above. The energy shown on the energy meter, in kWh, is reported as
362.7 kWh
